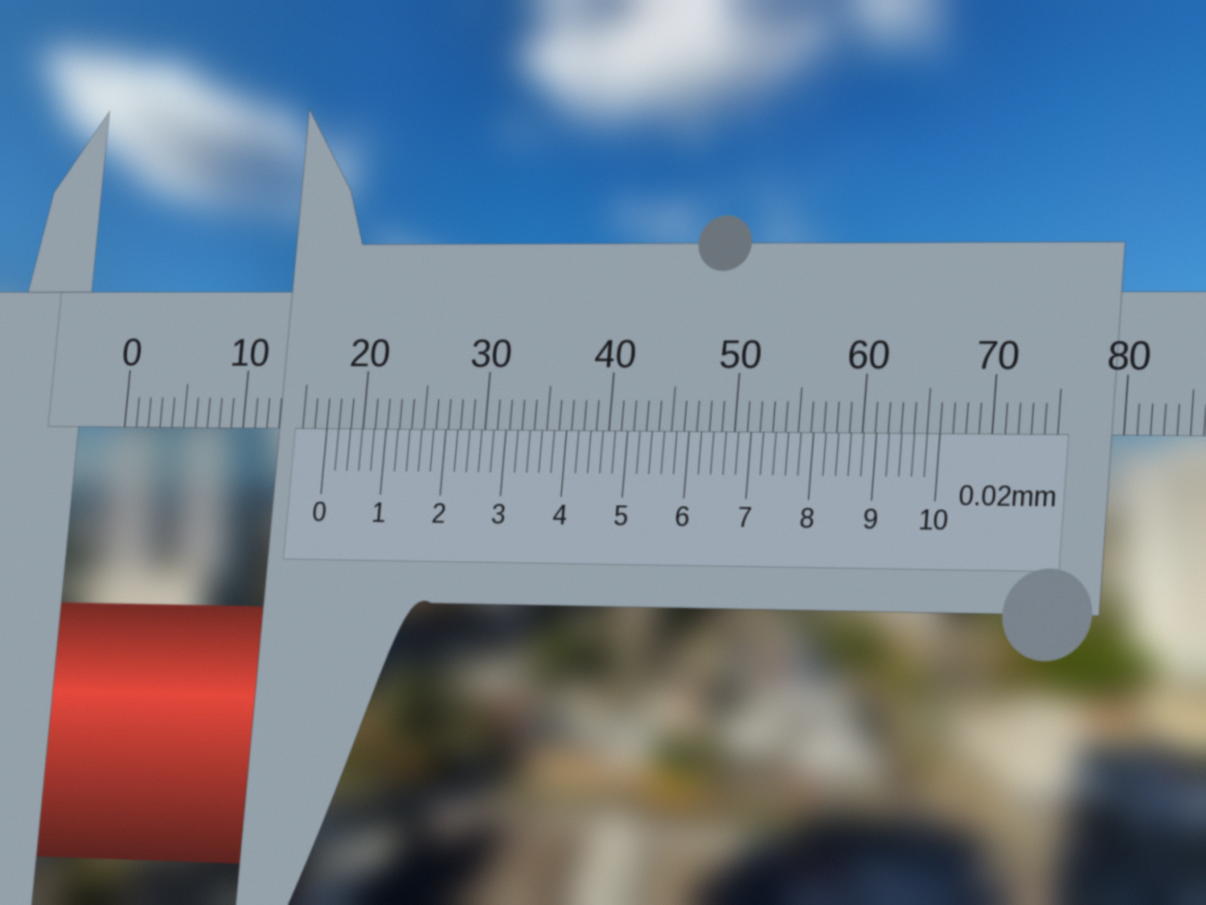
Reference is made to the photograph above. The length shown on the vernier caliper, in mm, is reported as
17.0 mm
